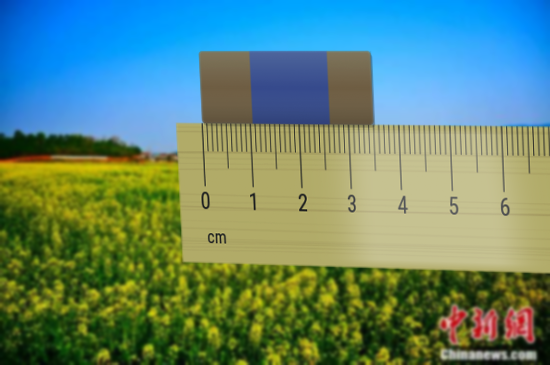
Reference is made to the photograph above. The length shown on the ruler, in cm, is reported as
3.5 cm
